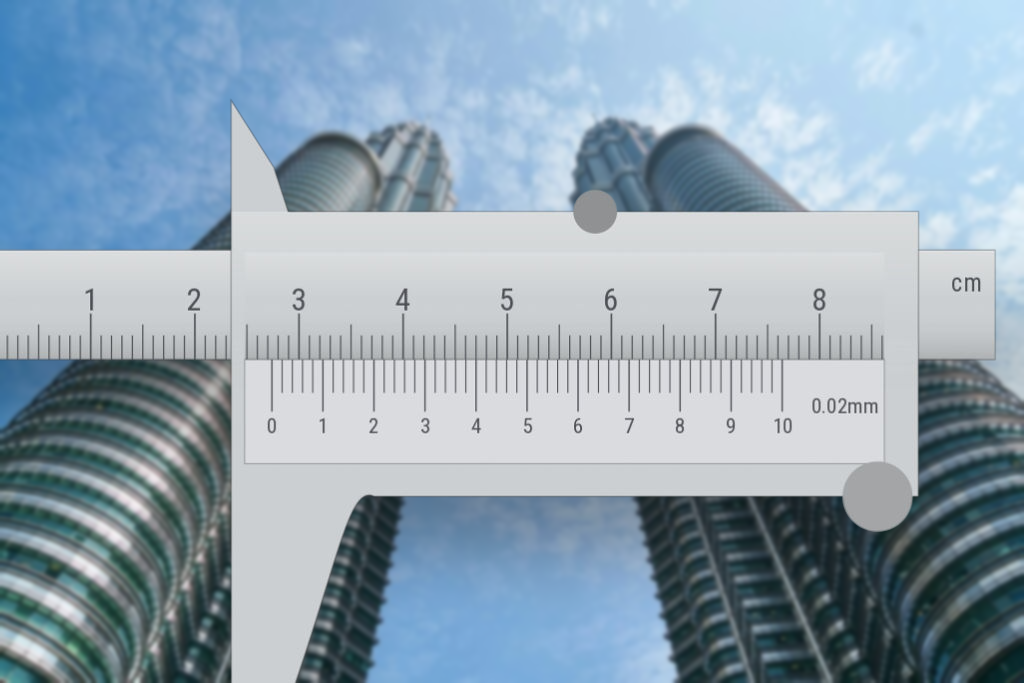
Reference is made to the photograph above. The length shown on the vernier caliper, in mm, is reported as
27.4 mm
